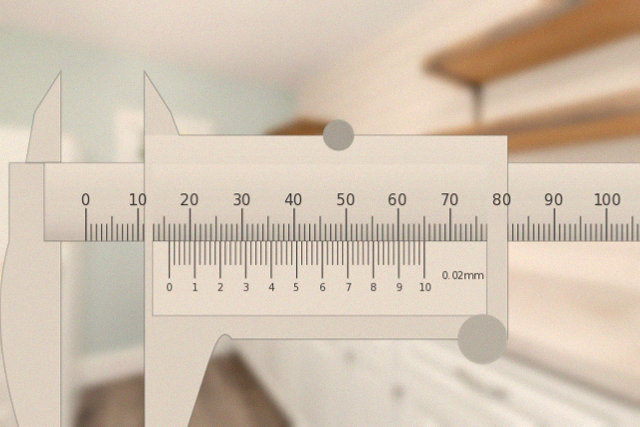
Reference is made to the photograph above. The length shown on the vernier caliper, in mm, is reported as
16.0 mm
